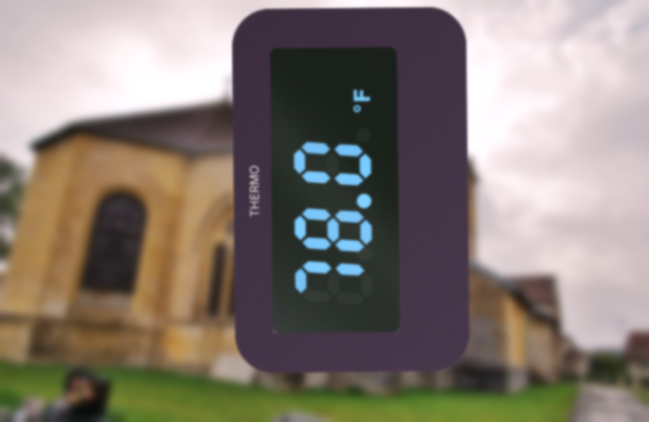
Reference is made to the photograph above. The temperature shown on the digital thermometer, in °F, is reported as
78.0 °F
